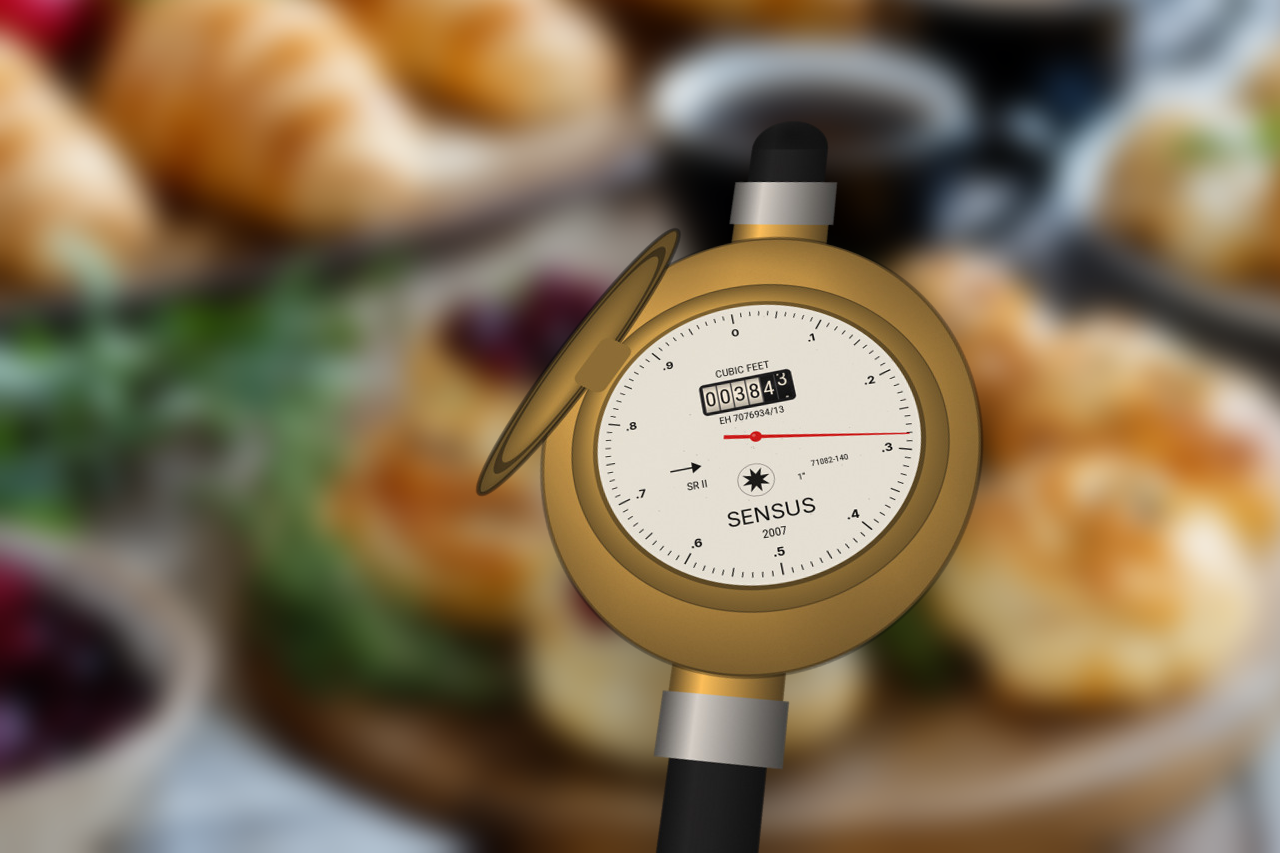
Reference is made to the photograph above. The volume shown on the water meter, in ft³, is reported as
3843.28 ft³
